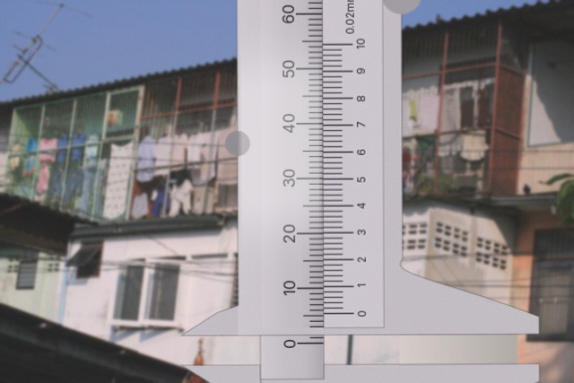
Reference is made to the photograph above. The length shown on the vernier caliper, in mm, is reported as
5.4 mm
